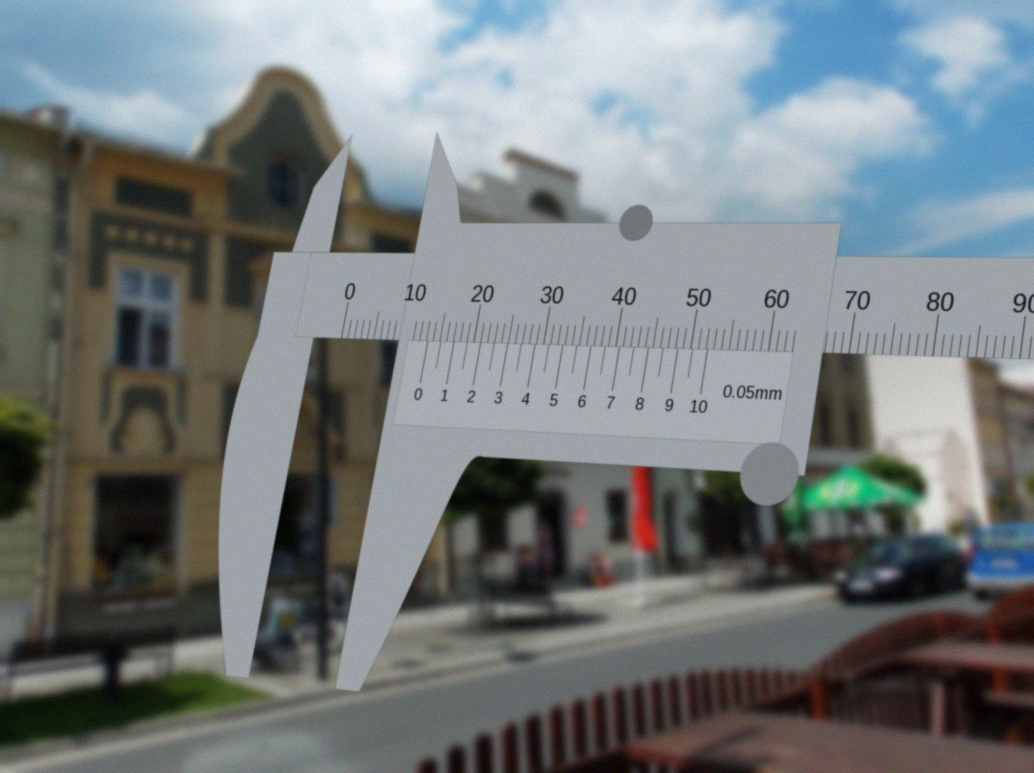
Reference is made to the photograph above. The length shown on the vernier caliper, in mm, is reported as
13.2 mm
